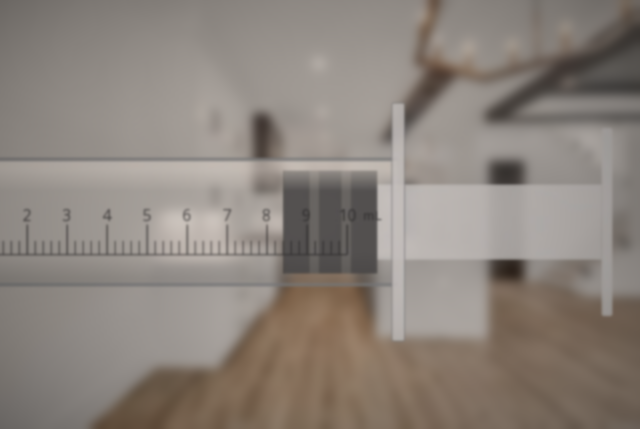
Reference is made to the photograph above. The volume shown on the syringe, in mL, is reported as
8.4 mL
